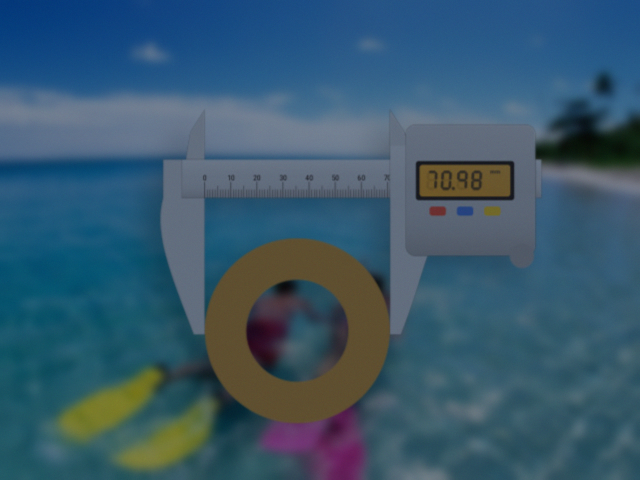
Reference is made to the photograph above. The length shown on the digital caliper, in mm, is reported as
70.98 mm
